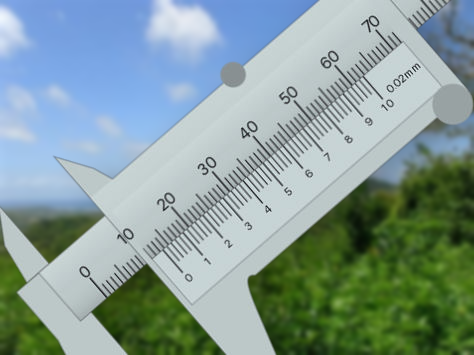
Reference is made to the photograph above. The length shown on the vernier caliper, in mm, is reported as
13.6 mm
